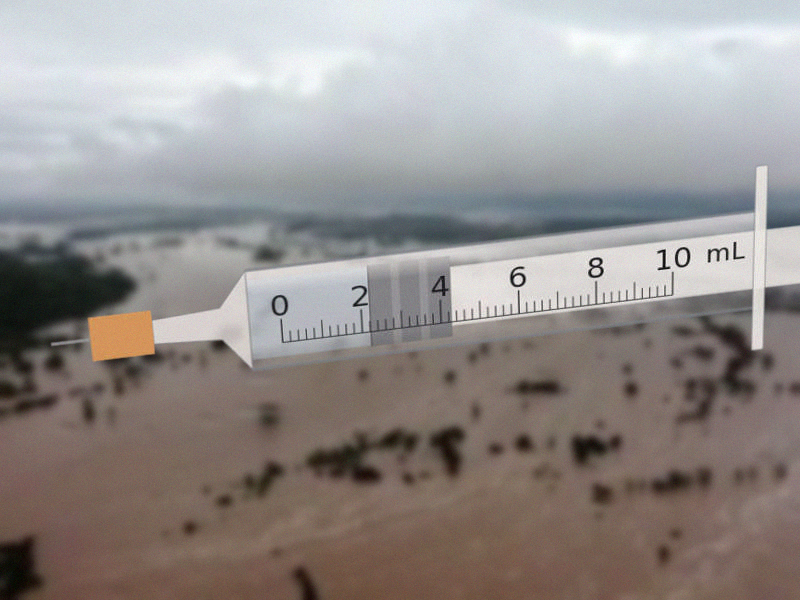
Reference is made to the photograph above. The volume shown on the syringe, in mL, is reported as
2.2 mL
